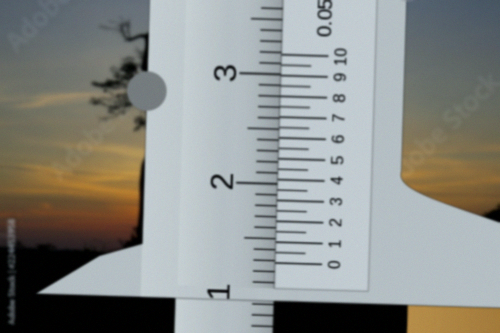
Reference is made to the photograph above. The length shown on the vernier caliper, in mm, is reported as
12.8 mm
